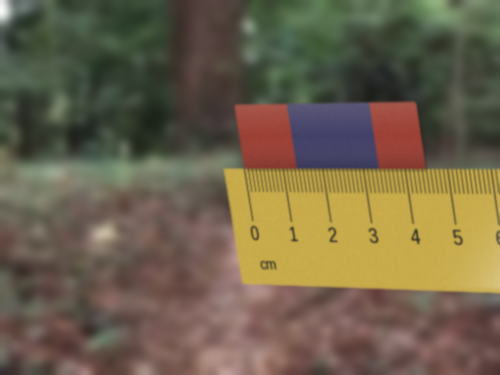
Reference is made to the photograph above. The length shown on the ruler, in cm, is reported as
4.5 cm
